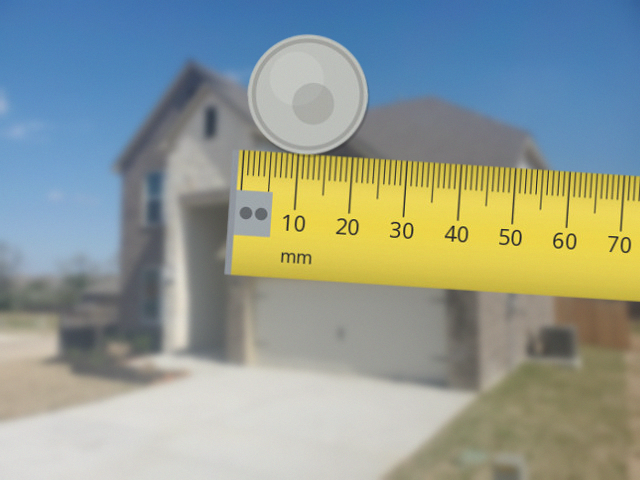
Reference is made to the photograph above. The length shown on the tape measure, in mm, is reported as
22 mm
